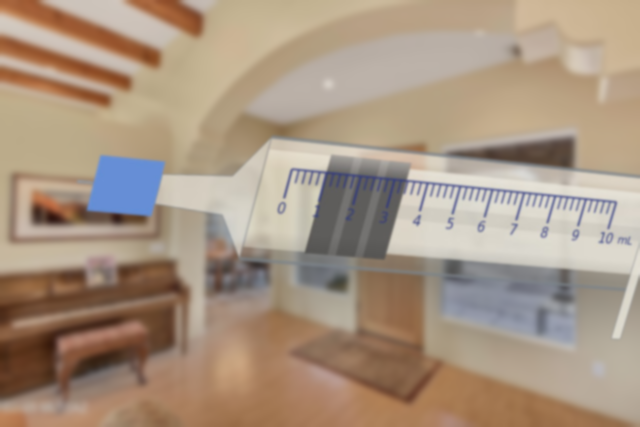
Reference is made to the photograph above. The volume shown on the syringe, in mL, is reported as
1 mL
